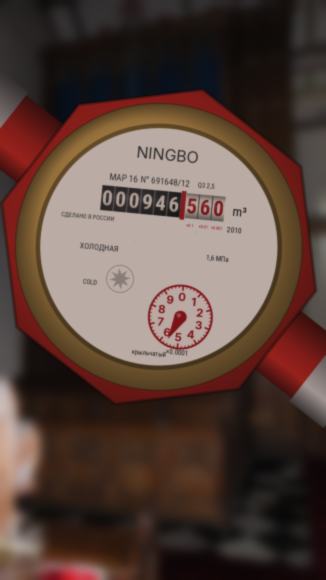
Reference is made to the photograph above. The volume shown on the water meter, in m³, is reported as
946.5605 m³
